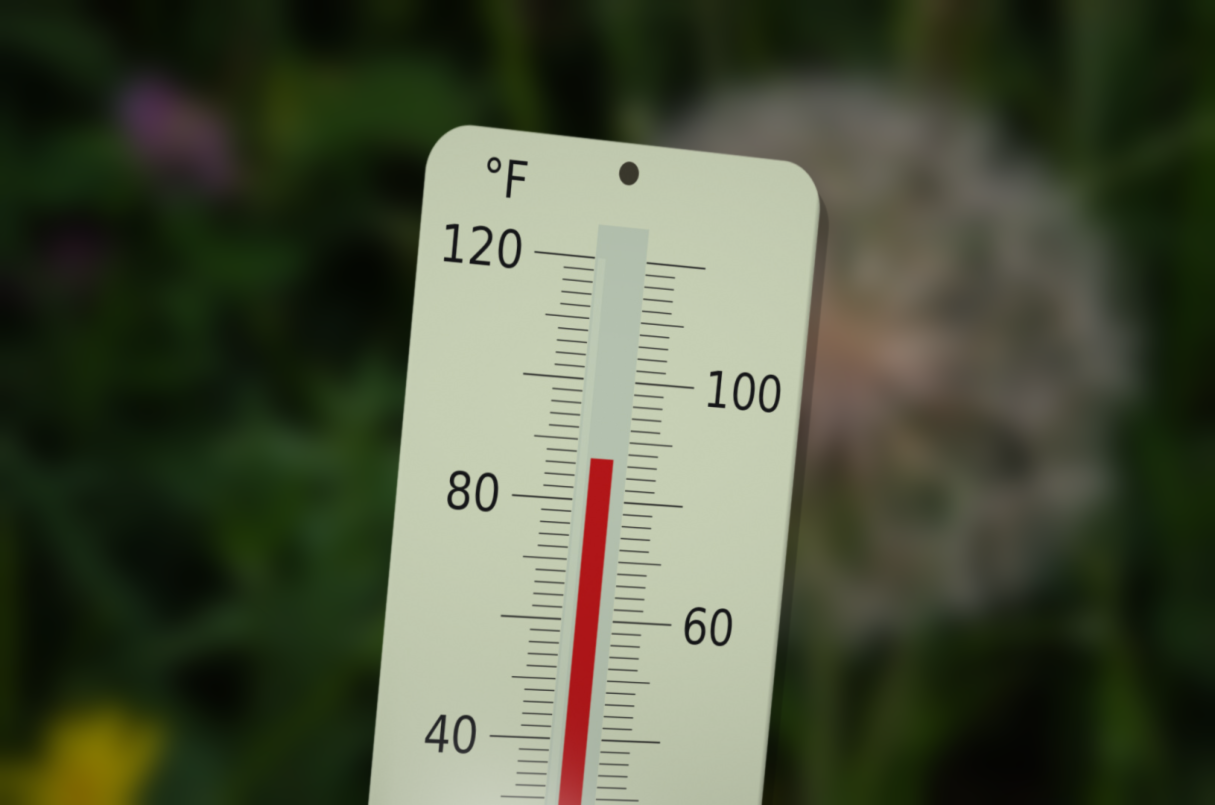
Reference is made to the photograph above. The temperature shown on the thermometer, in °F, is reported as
87 °F
